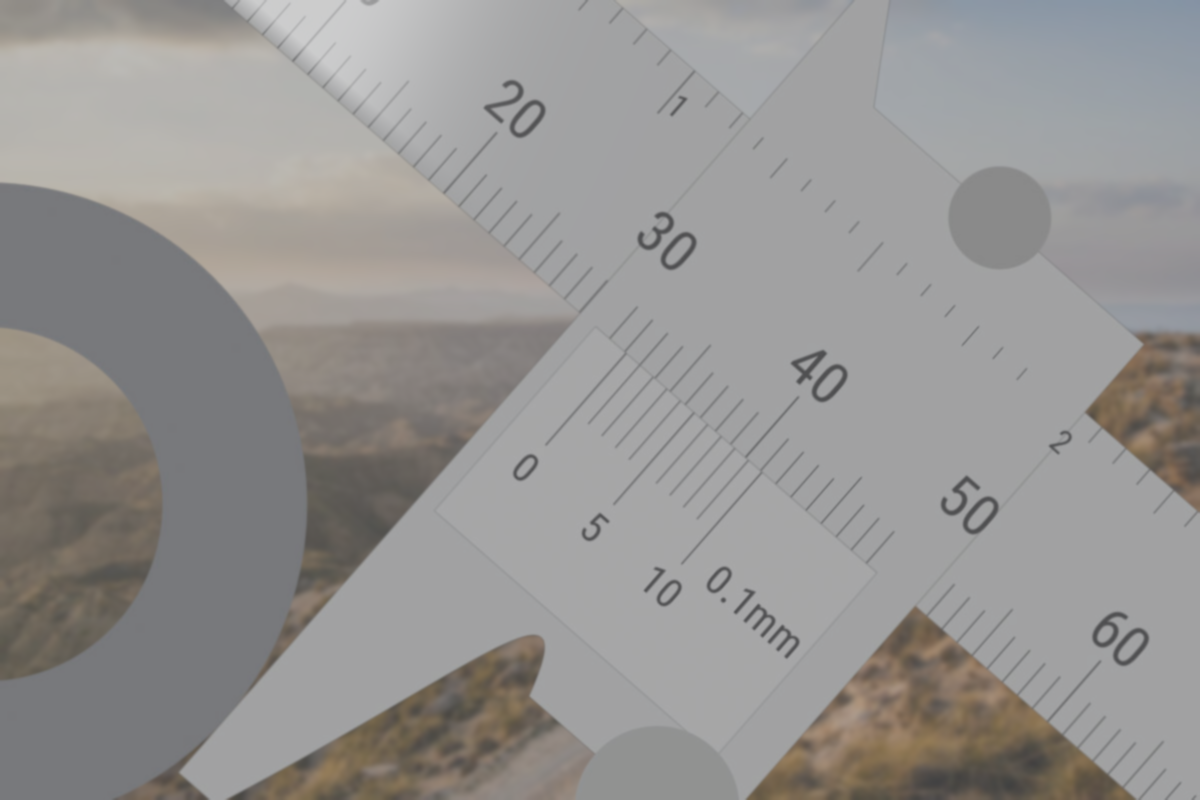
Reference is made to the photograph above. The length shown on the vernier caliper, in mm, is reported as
32.1 mm
